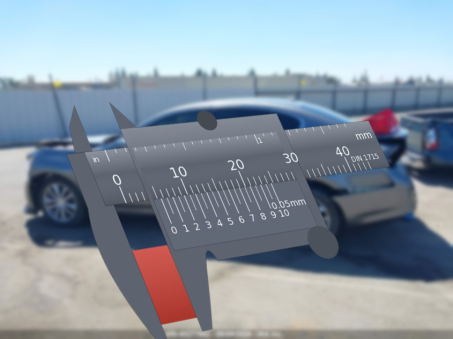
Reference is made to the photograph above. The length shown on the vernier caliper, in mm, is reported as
5.6 mm
